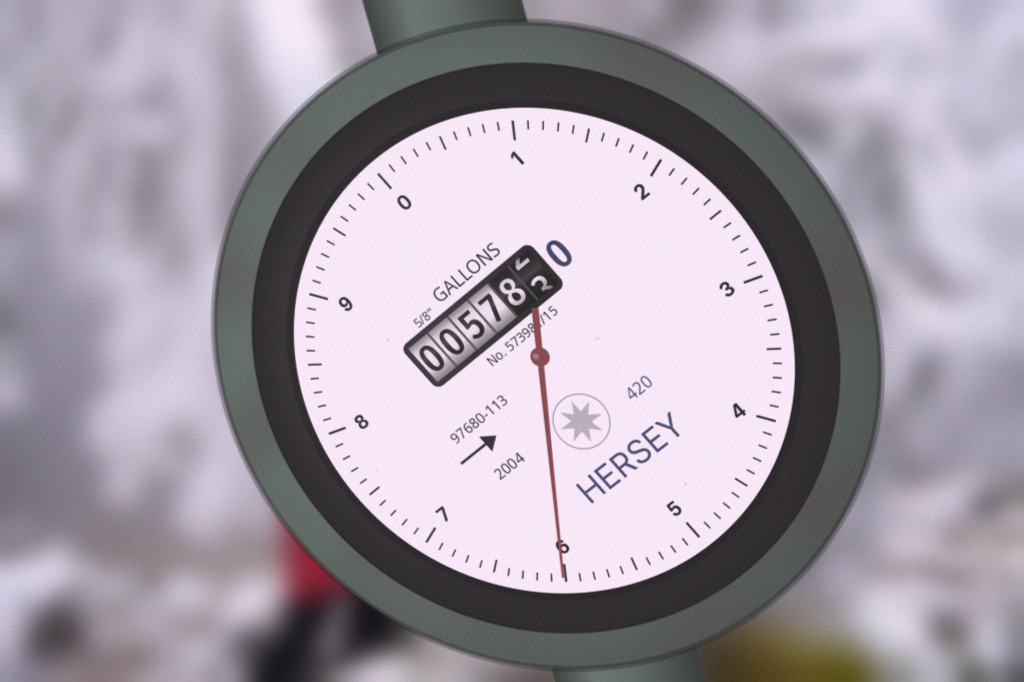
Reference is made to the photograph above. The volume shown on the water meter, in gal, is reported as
57826.0 gal
